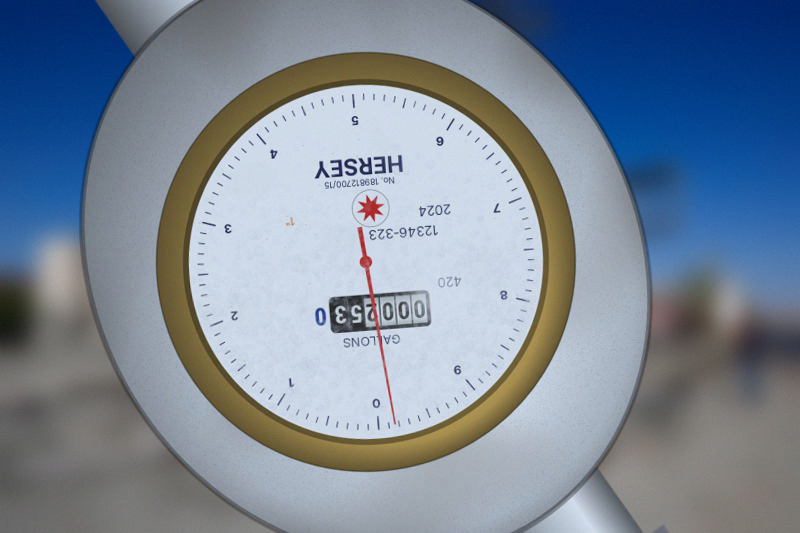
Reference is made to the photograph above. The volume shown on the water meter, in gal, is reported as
2529.8 gal
